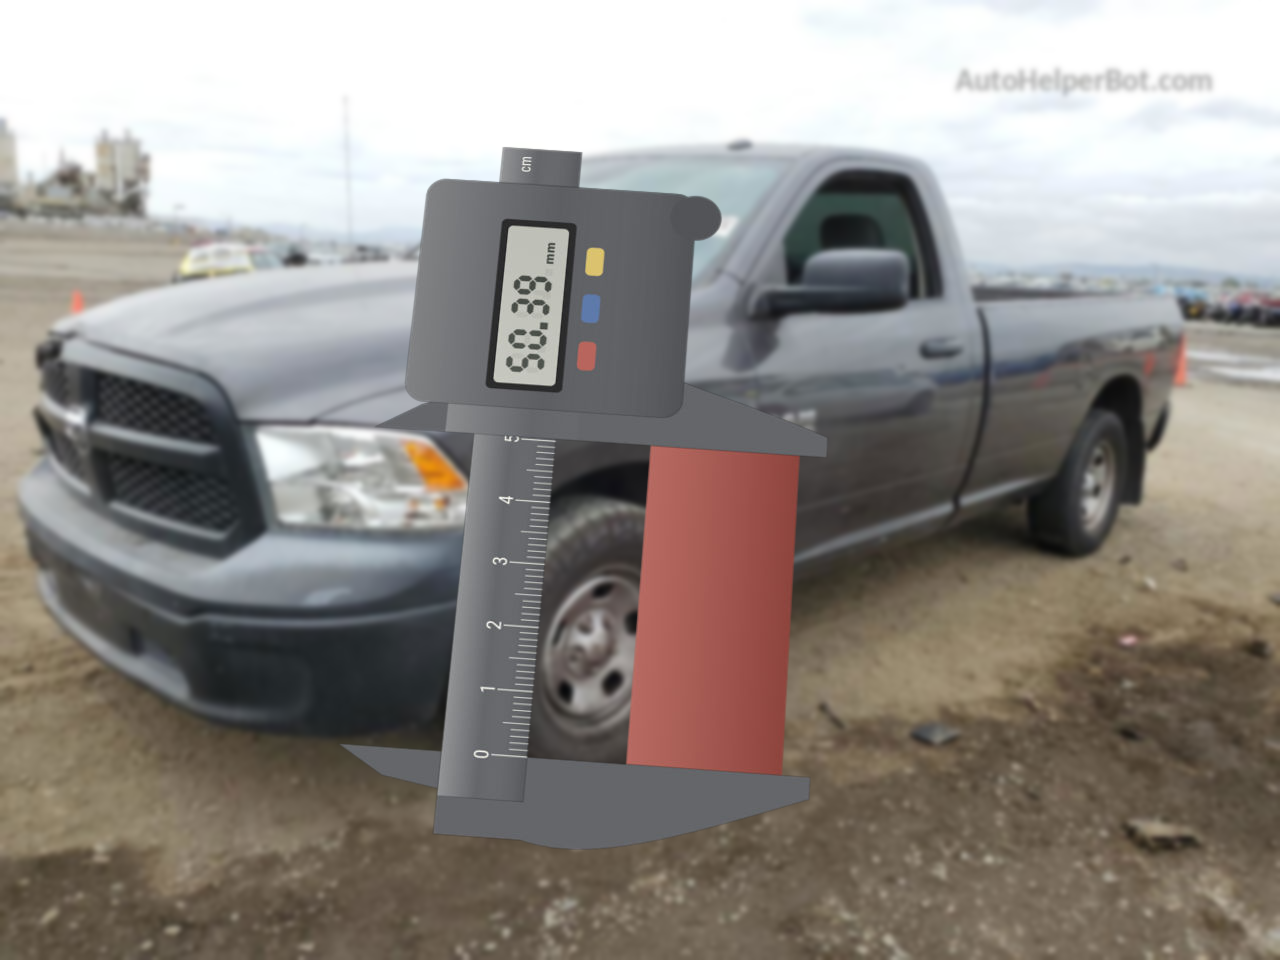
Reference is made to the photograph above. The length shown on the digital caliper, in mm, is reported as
50.39 mm
